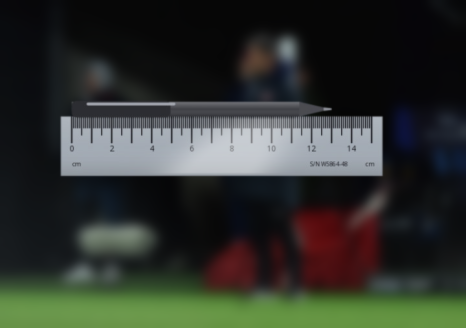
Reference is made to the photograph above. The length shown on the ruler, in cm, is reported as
13 cm
